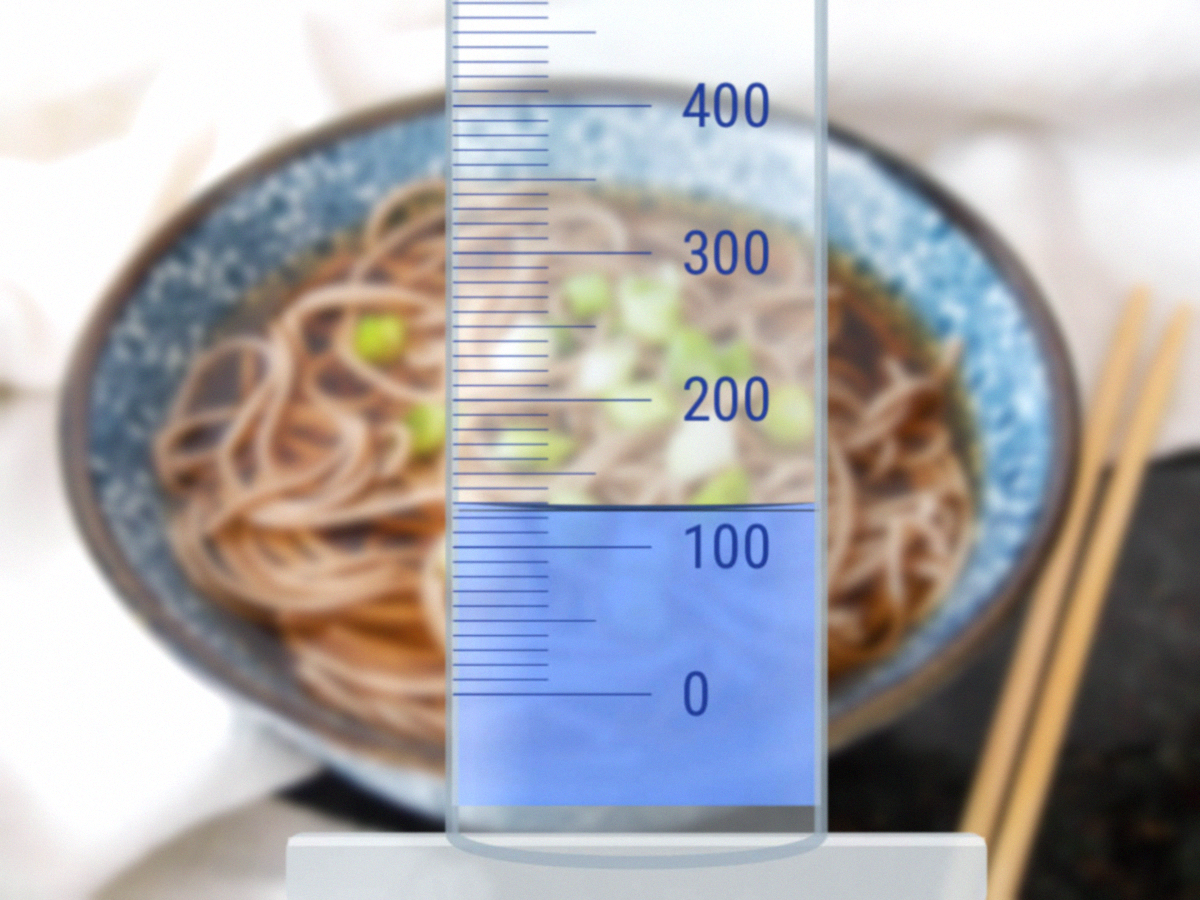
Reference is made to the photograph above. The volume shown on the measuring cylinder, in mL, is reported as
125 mL
